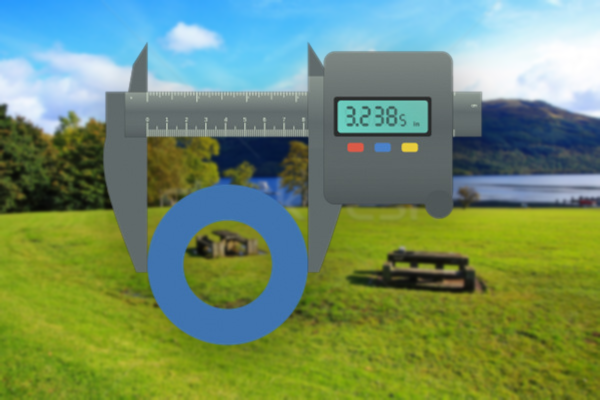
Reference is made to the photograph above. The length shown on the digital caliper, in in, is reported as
3.2385 in
